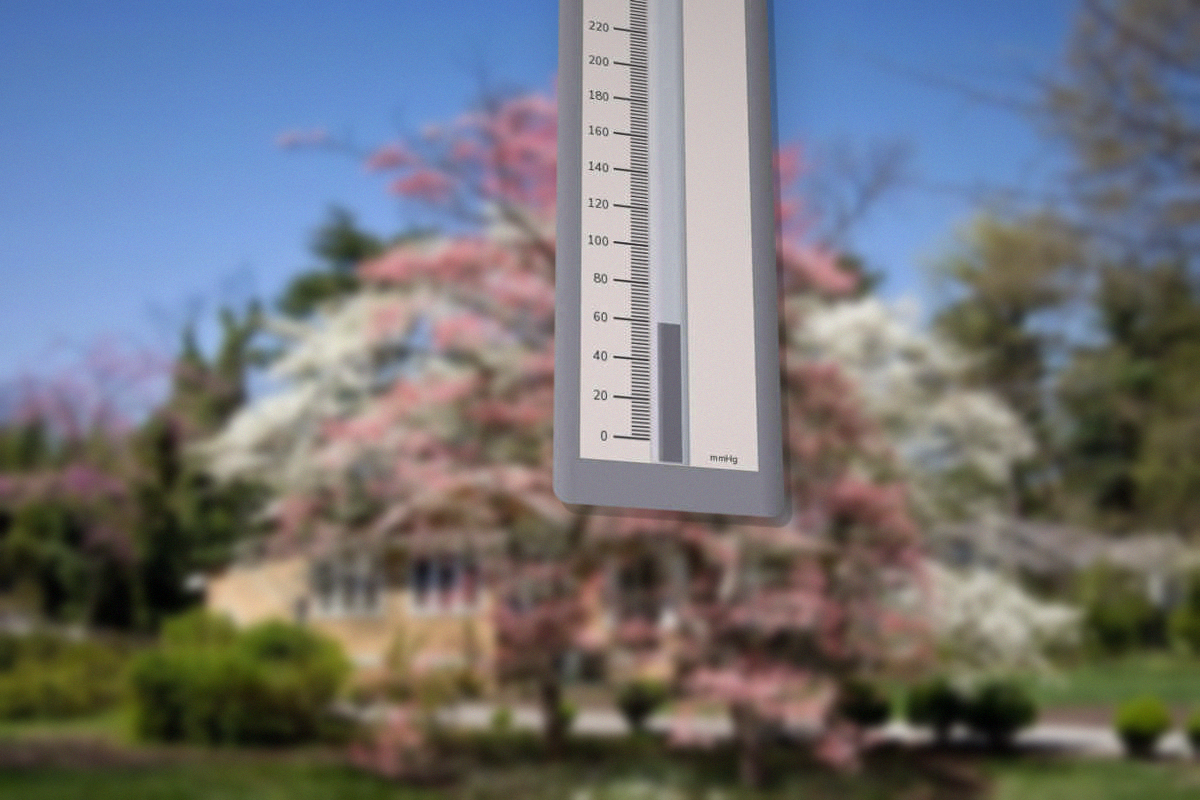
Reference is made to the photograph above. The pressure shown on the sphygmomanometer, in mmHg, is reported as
60 mmHg
